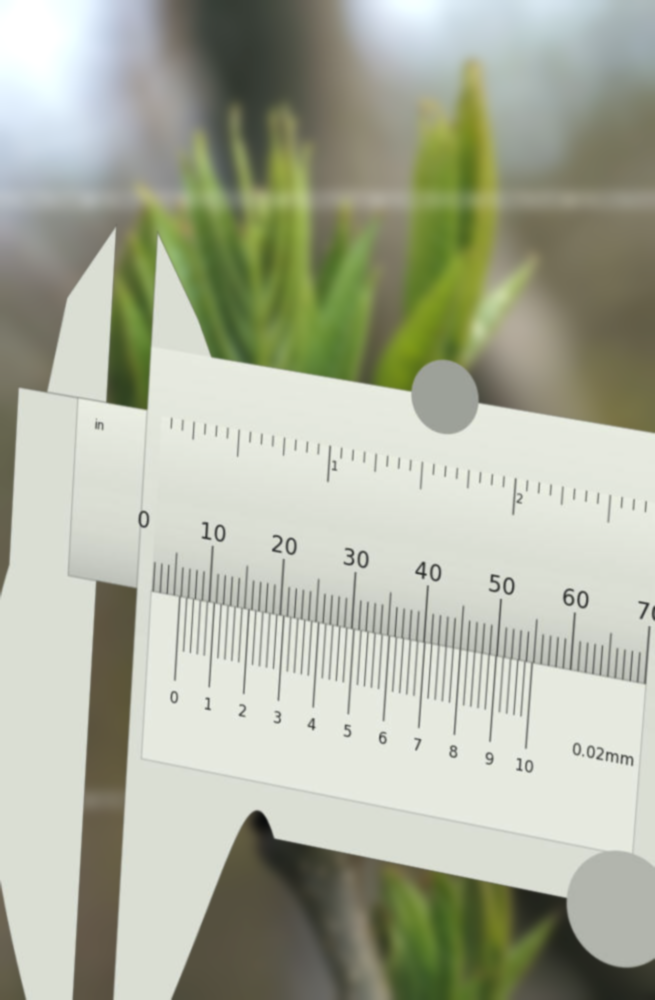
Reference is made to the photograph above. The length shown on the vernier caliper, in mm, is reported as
5.8 mm
